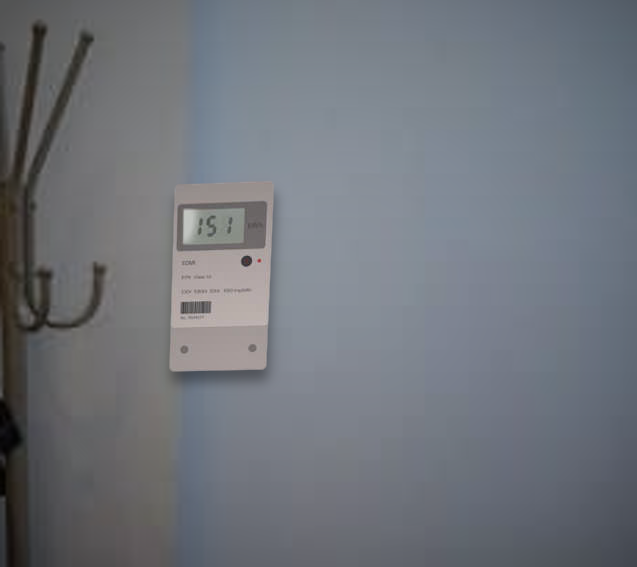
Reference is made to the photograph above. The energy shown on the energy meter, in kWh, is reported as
151 kWh
